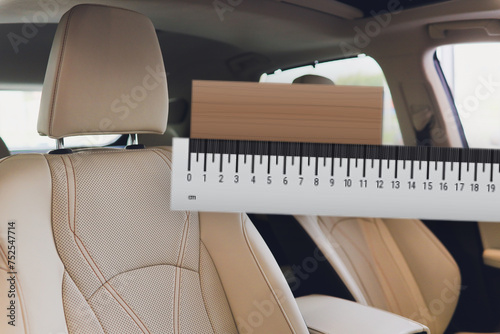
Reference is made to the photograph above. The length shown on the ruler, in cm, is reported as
12 cm
